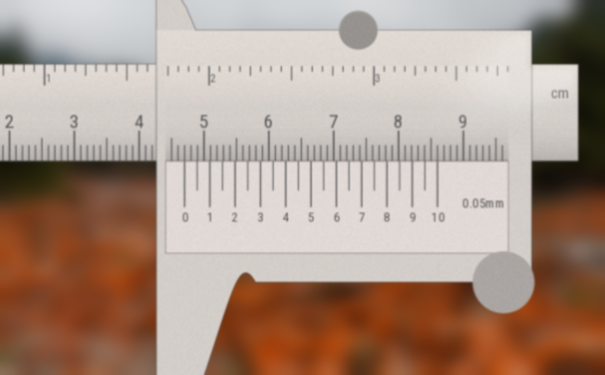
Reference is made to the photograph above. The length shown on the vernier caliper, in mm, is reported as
47.0 mm
